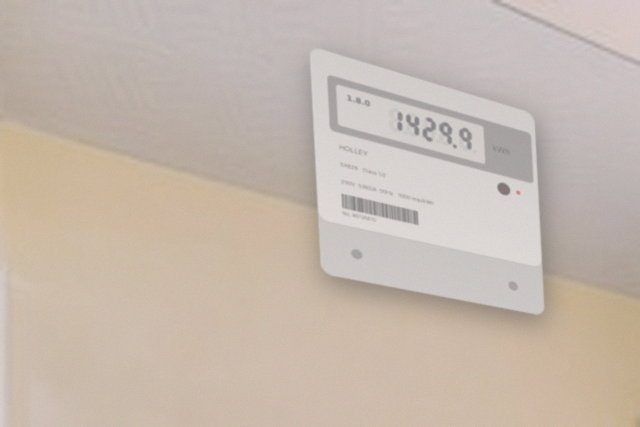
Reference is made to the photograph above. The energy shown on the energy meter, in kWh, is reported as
1429.9 kWh
